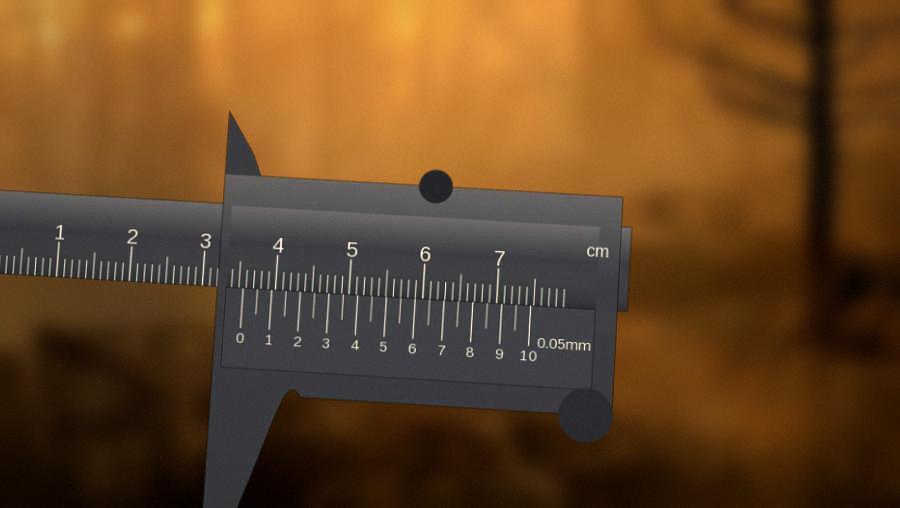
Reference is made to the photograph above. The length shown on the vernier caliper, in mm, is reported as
35.6 mm
